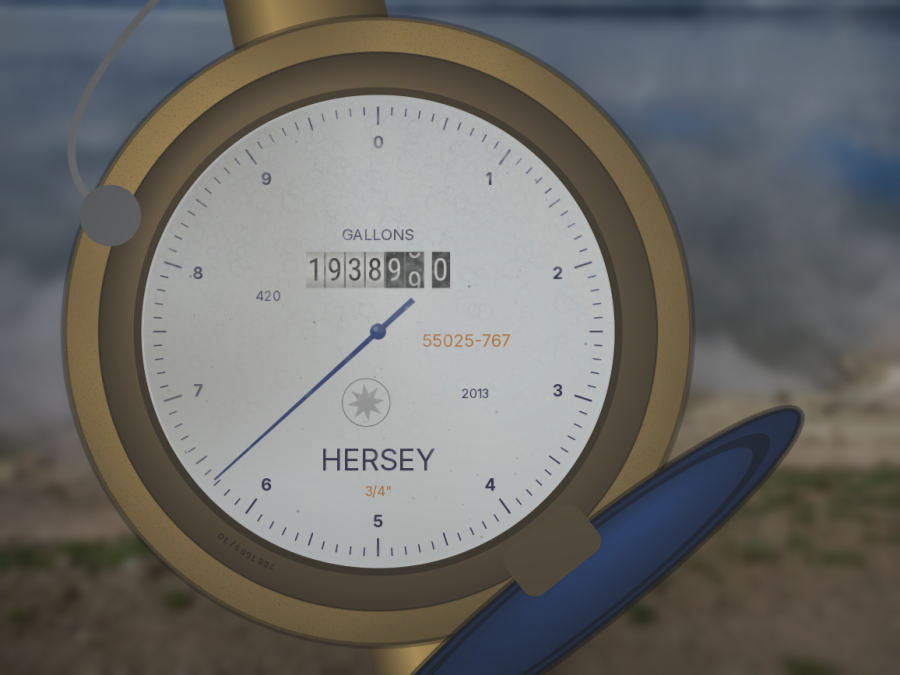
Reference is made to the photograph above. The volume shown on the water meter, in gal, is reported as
1938986.3 gal
